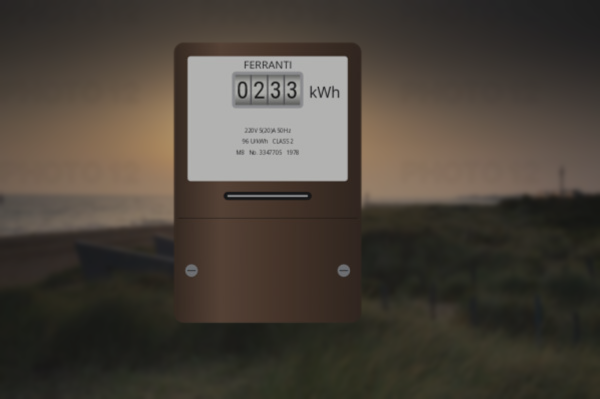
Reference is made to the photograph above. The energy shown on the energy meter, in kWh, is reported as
233 kWh
